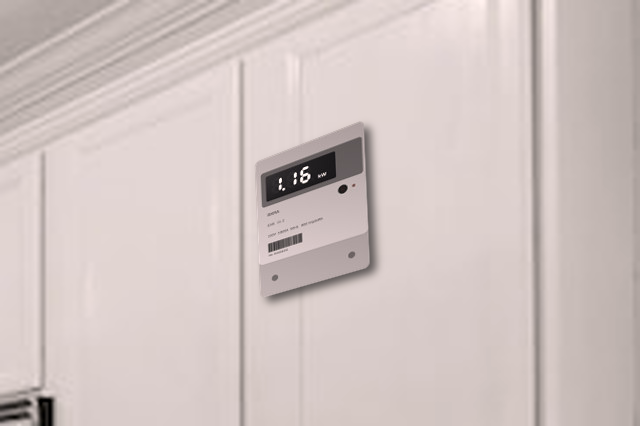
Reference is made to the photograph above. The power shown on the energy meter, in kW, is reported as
1.16 kW
